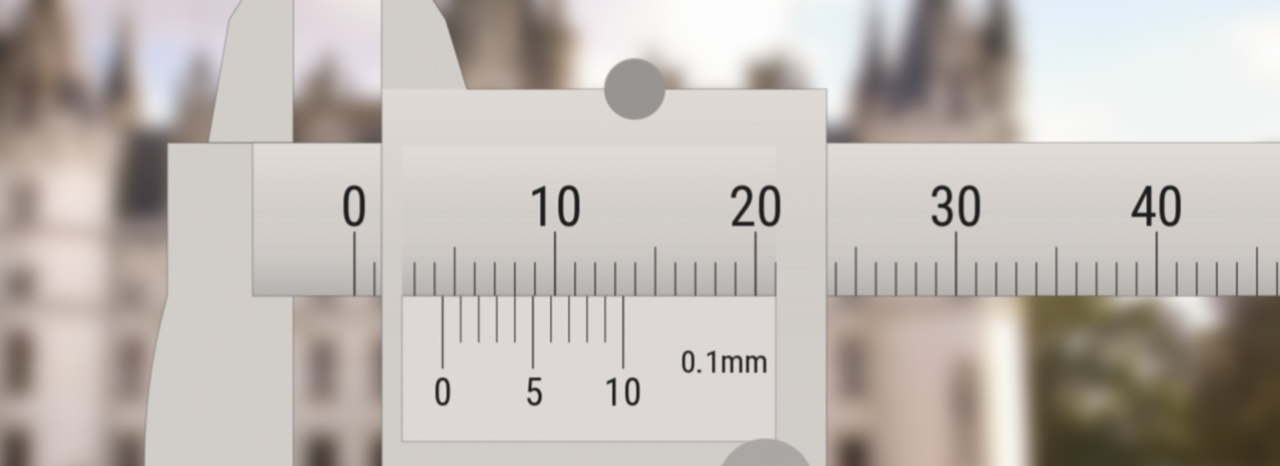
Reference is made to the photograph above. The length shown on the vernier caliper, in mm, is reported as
4.4 mm
